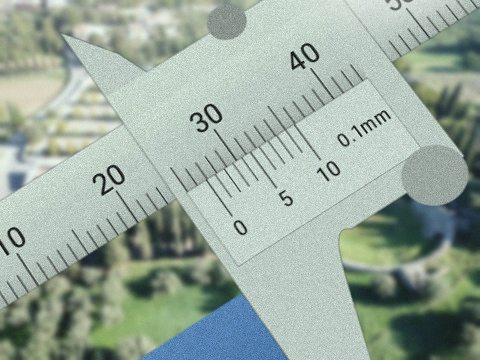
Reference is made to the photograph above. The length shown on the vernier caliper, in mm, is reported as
26.9 mm
